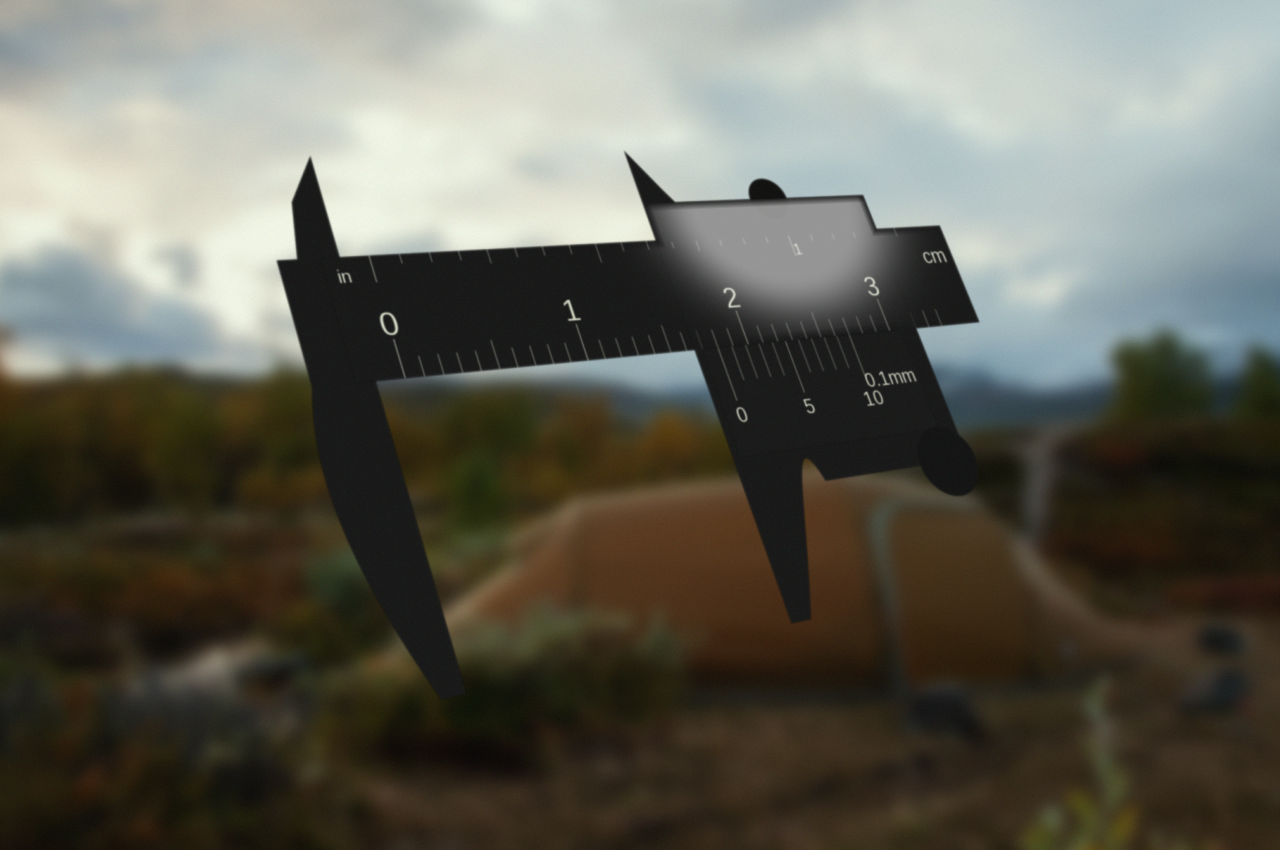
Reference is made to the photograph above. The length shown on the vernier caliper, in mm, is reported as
18.0 mm
